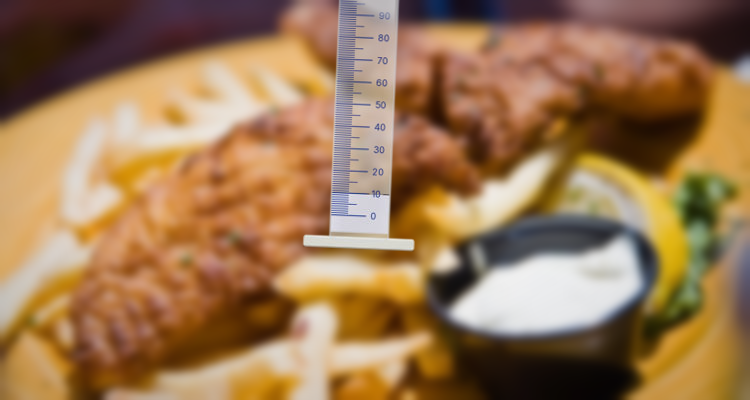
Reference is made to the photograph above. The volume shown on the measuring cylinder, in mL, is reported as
10 mL
